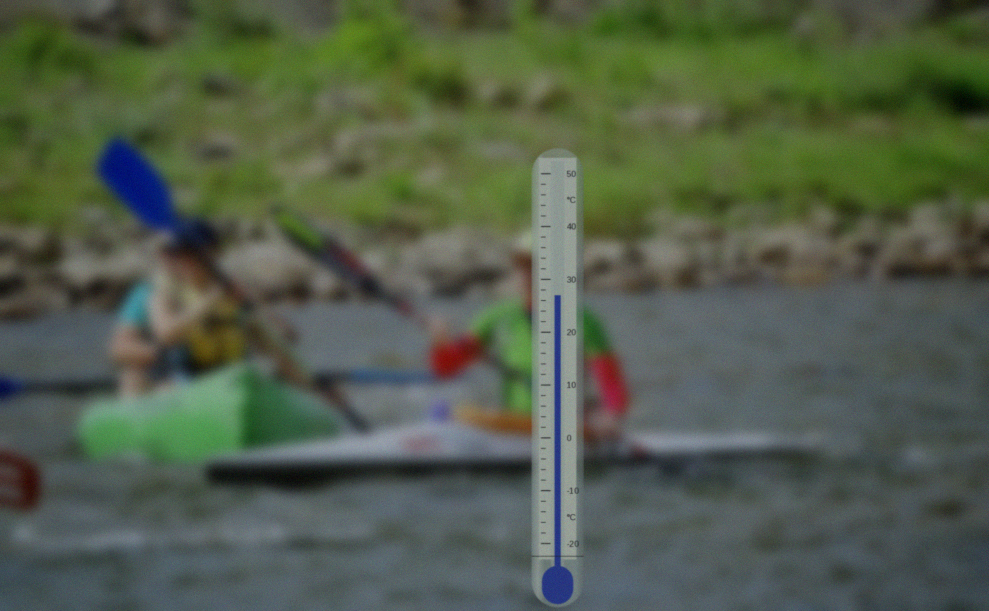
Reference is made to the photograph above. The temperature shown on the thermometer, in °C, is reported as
27 °C
